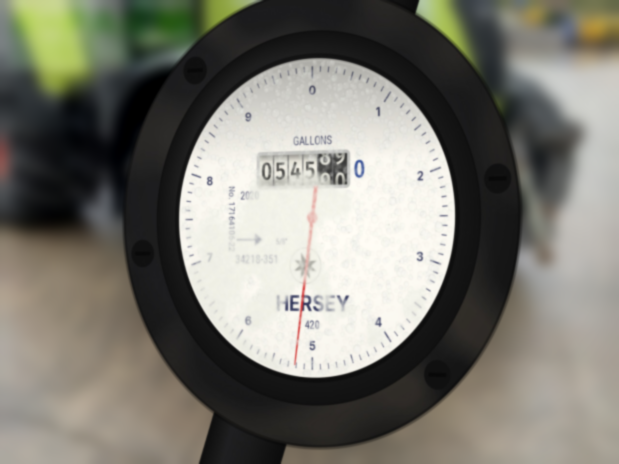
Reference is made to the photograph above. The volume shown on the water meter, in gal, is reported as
545895.2 gal
